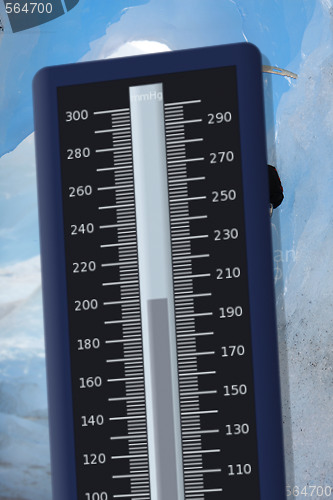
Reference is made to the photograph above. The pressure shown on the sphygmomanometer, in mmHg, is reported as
200 mmHg
